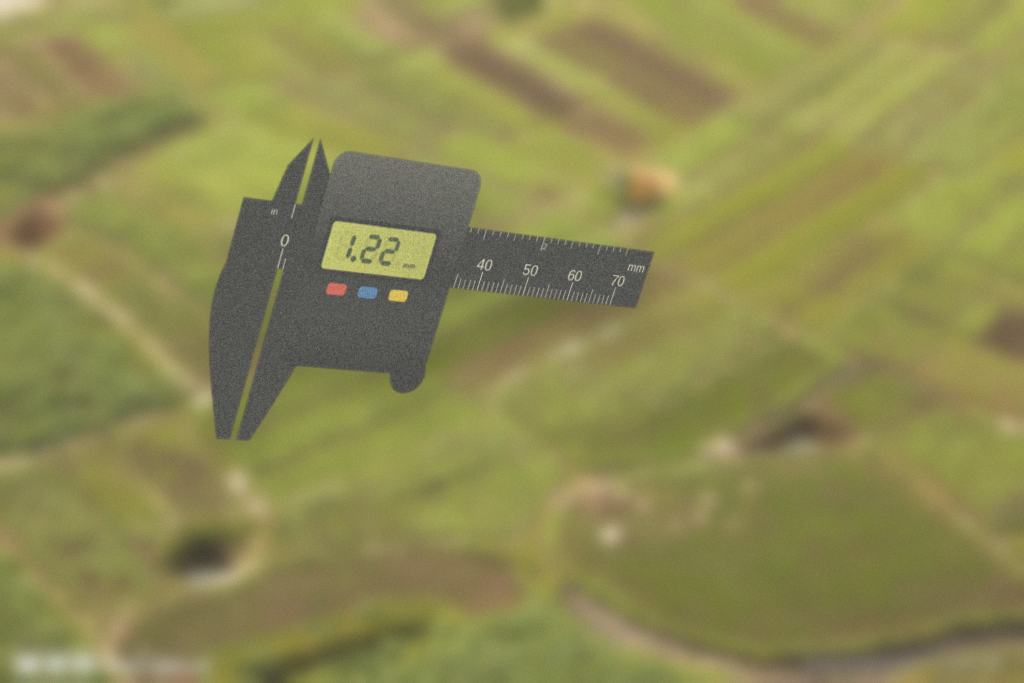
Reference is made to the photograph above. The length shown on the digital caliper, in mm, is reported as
1.22 mm
